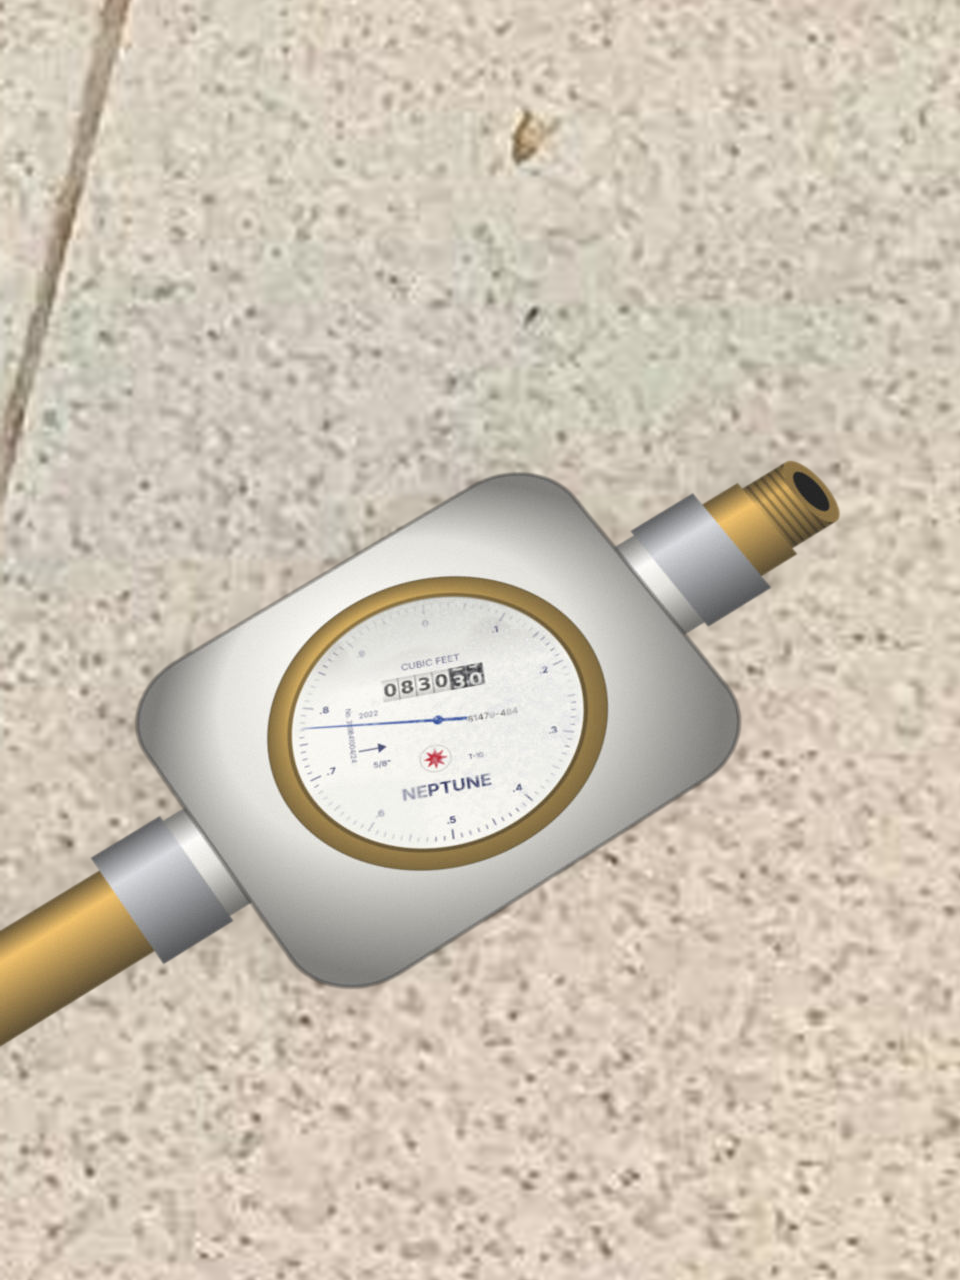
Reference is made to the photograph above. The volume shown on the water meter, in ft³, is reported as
83029.77 ft³
